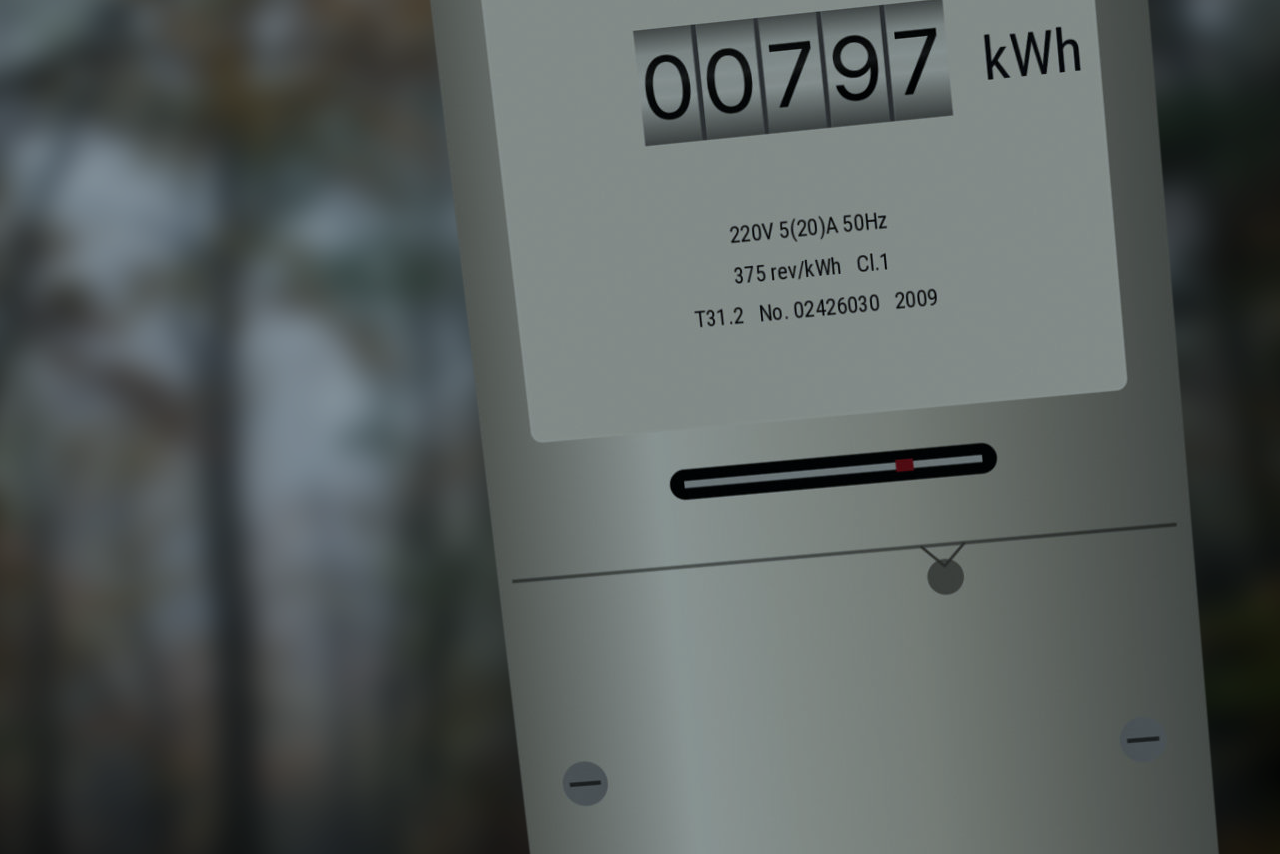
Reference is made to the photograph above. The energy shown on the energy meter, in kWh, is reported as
797 kWh
